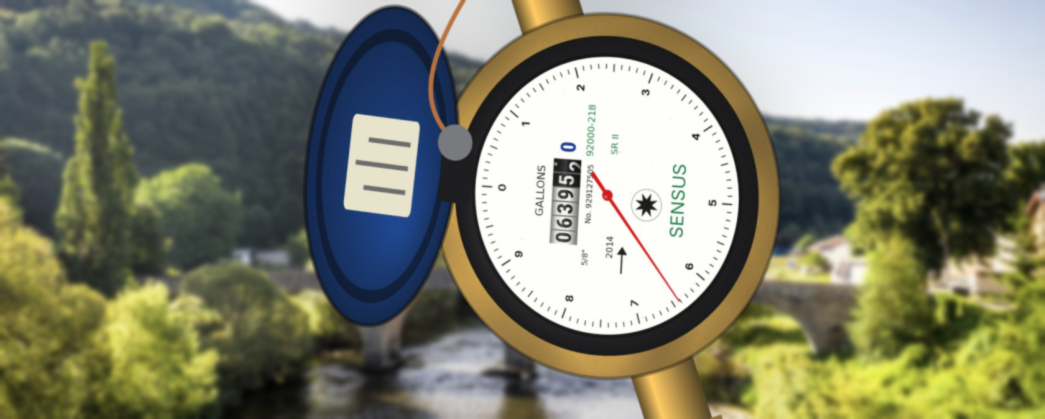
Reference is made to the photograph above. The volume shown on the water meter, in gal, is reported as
639516.4 gal
